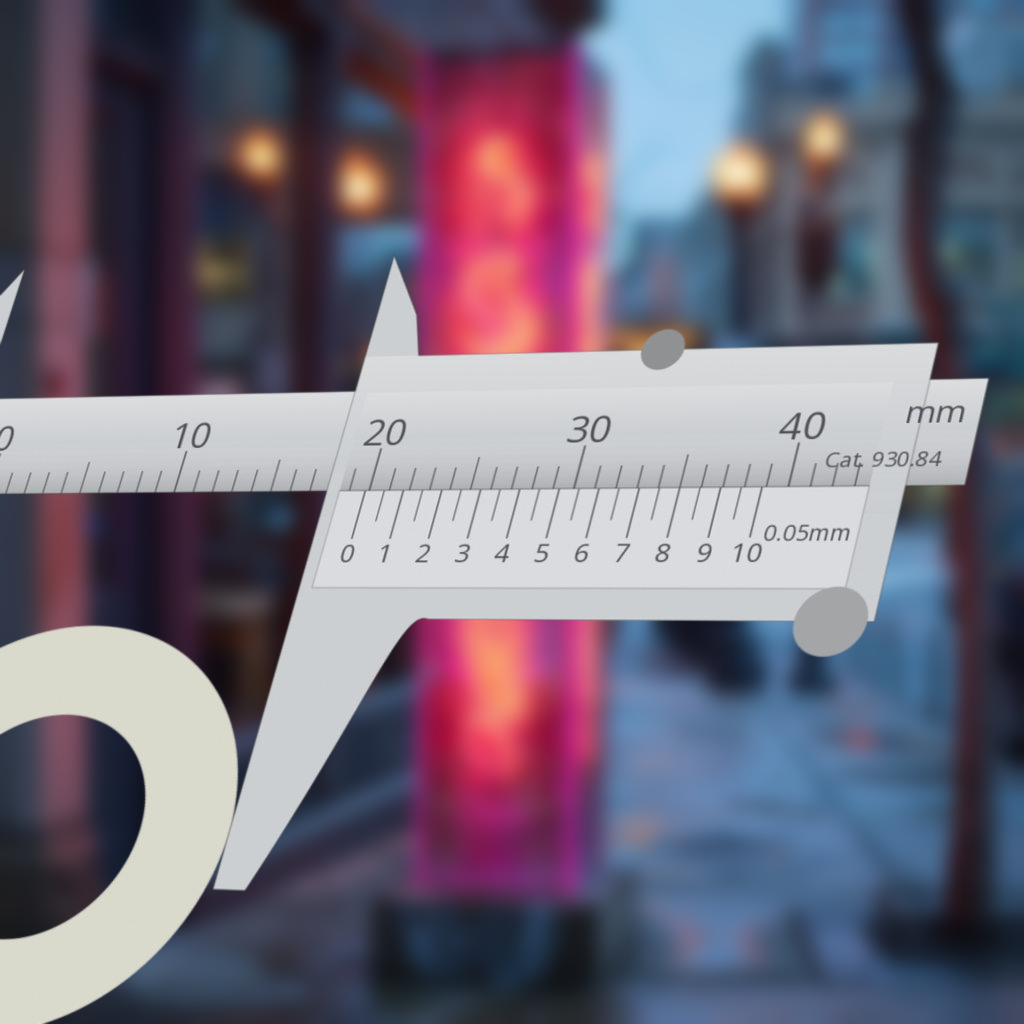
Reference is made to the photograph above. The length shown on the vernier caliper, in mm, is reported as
19.8 mm
